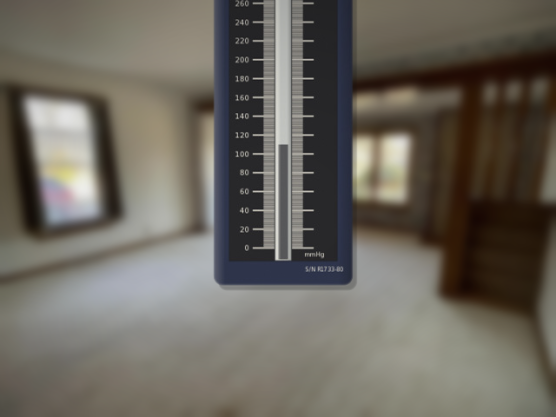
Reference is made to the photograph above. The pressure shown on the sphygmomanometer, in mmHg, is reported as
110 mmHg
